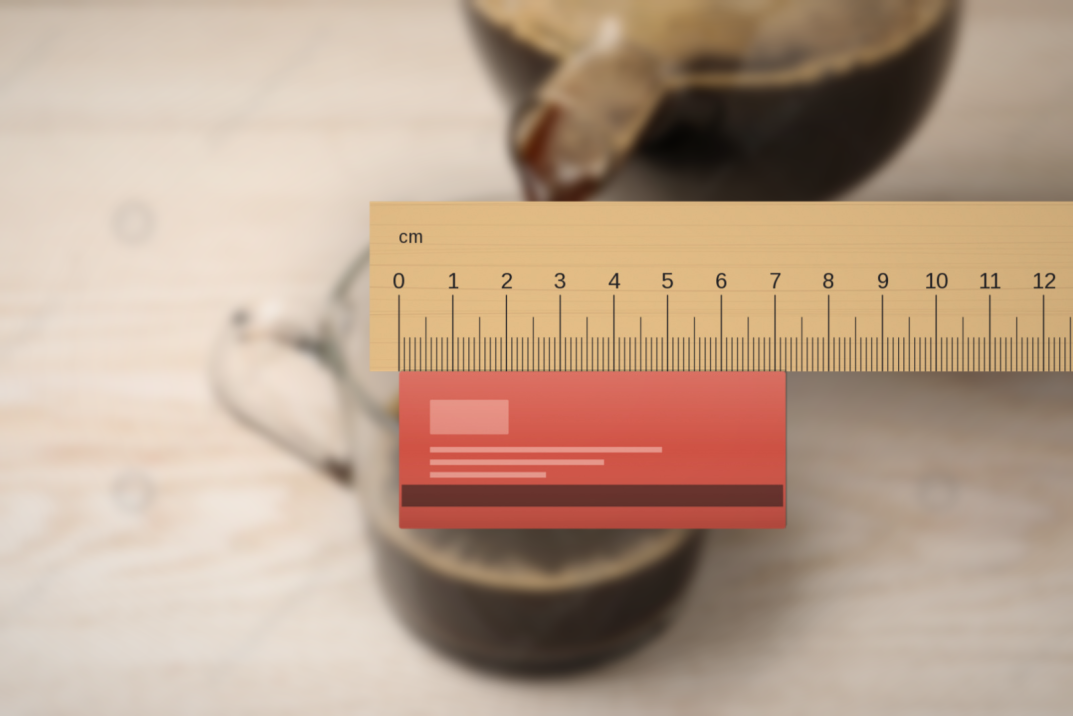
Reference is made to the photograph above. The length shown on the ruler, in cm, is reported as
7.2 cm
